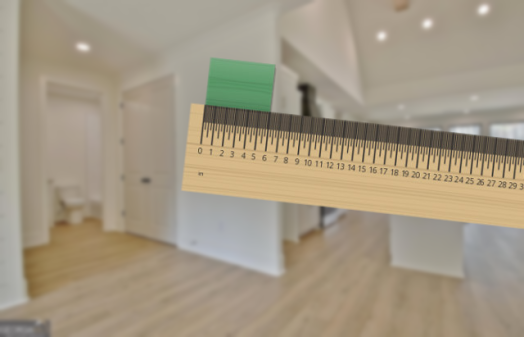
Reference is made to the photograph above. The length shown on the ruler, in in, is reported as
6 in
